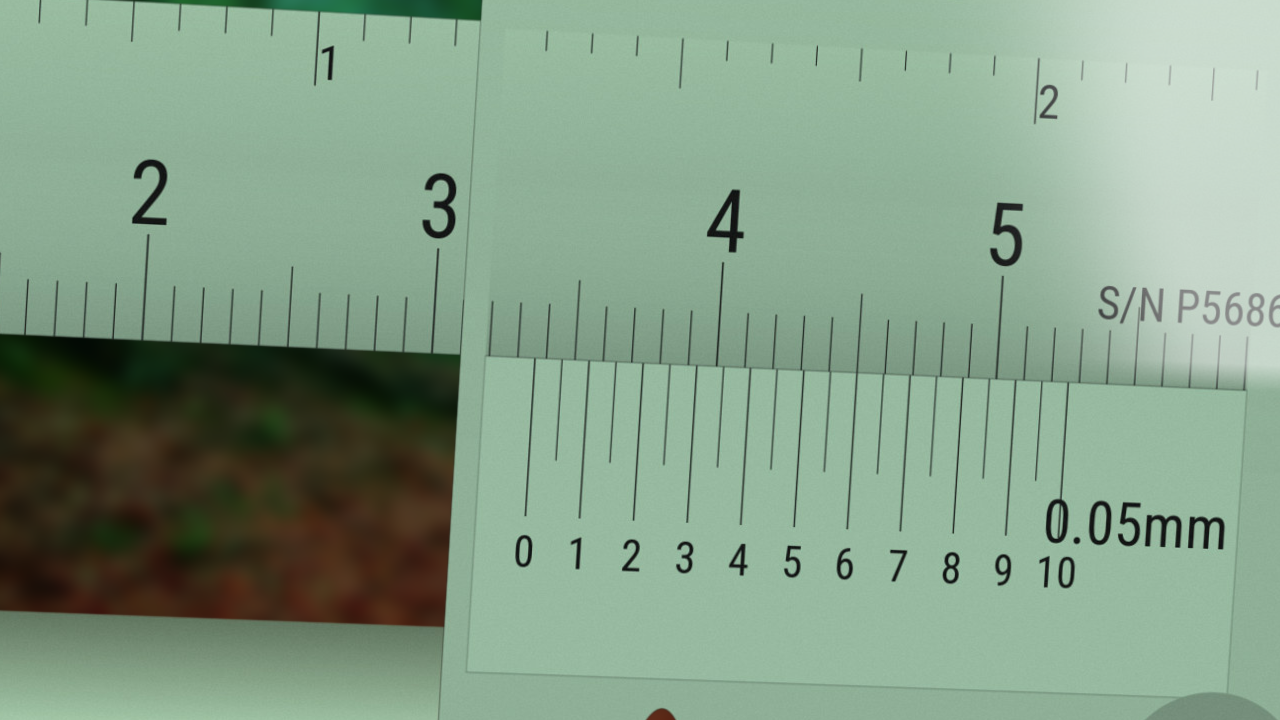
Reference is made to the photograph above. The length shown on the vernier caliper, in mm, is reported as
33.60 mm
